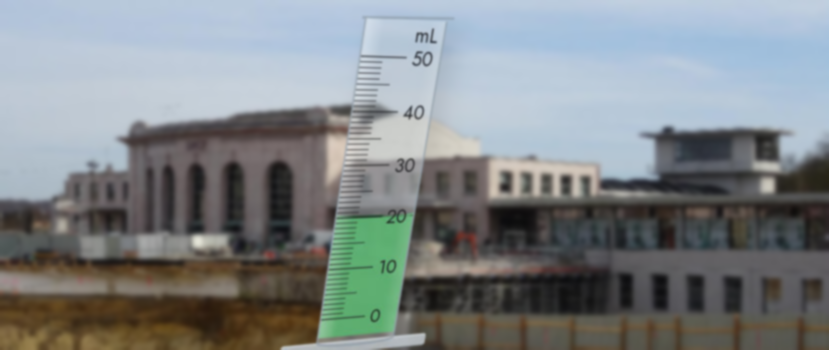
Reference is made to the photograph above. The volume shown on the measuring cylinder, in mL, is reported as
20 mL
